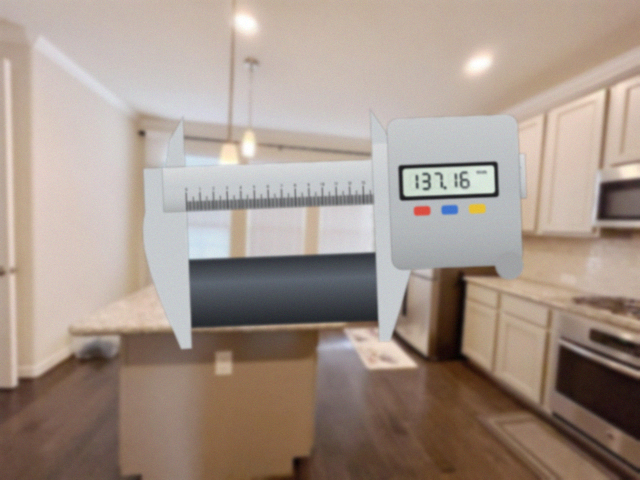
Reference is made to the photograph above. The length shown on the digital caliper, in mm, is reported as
137.16 mm
